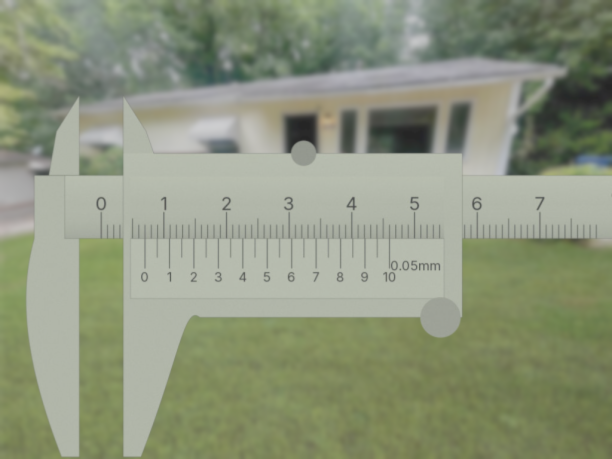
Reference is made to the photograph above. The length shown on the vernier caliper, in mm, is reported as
7.0 mm
